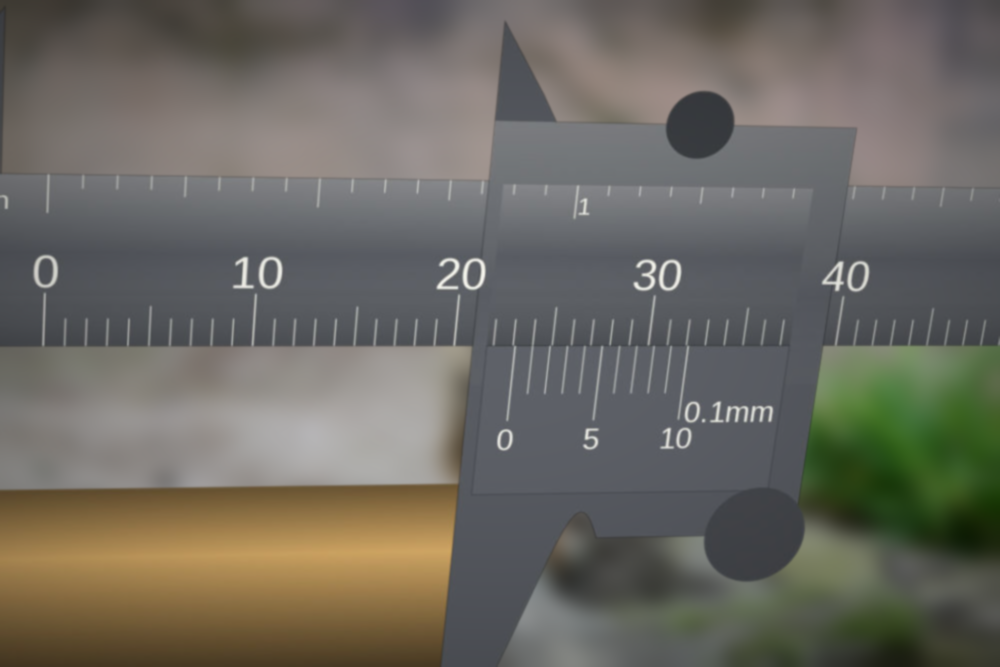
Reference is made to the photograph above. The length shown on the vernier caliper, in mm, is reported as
23.1 mm
